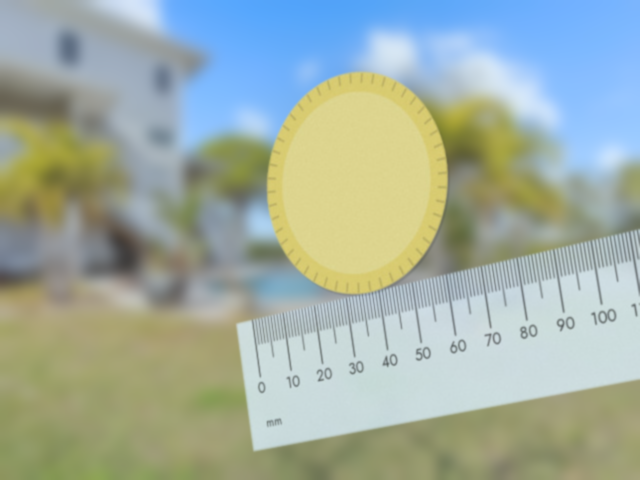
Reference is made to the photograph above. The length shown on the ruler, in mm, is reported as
55 mm
